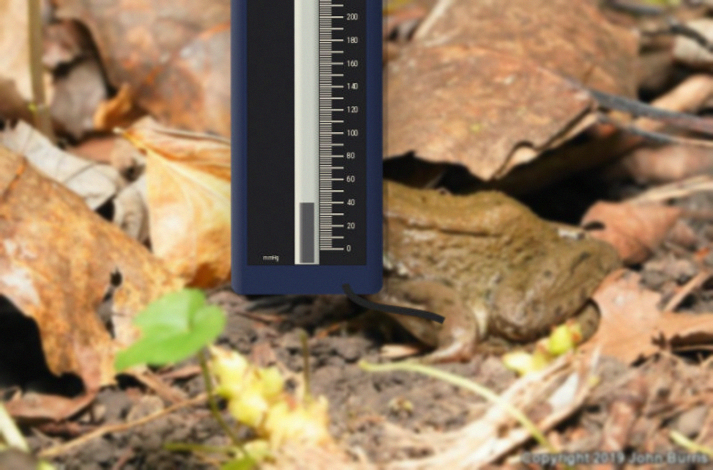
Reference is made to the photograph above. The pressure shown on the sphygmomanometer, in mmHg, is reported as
40 mmHg
